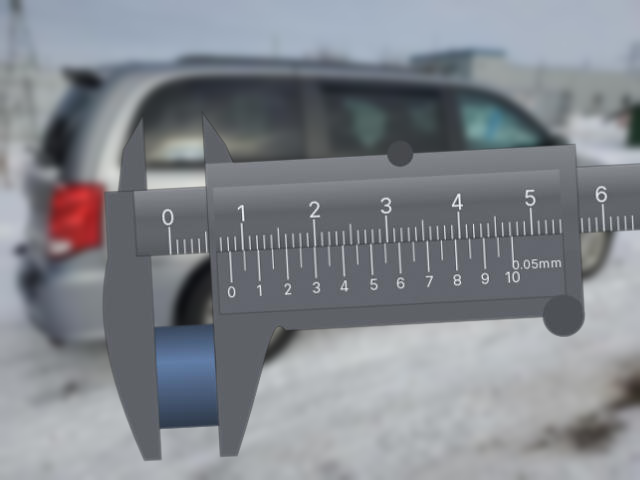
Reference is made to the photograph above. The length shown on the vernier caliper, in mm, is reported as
8.2 mm
